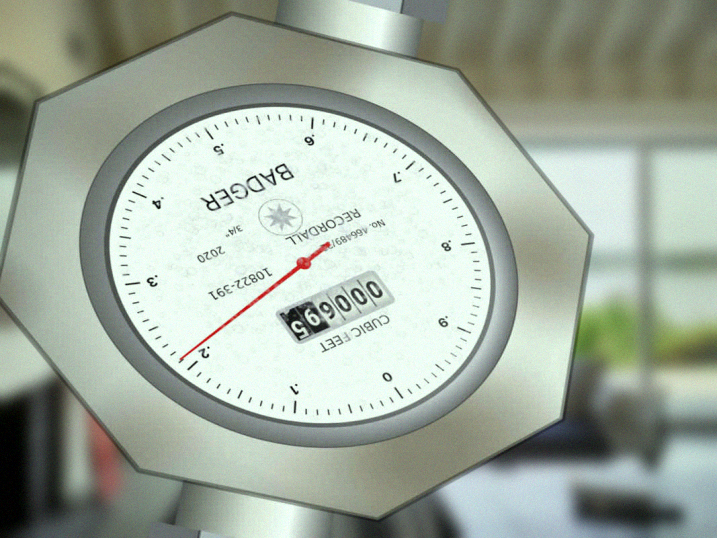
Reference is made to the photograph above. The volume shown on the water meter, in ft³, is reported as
695.21 ft³
